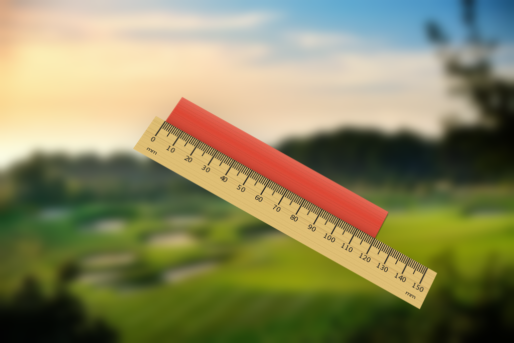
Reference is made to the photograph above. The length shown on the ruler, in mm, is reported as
120 mm
